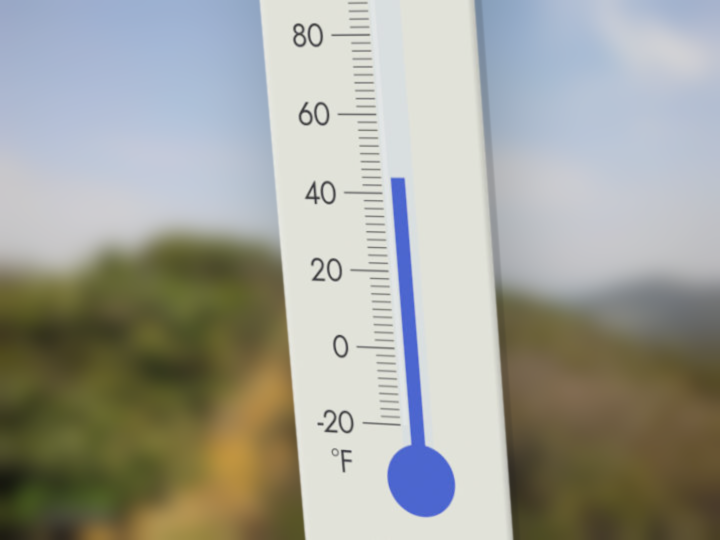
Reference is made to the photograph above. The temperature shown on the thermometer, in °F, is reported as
44 °F
